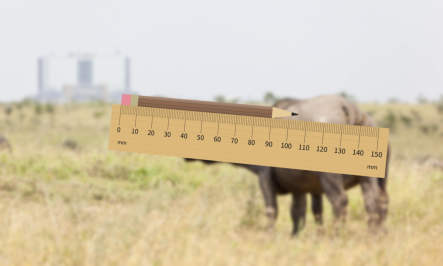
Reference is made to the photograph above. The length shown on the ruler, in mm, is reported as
105 mm
